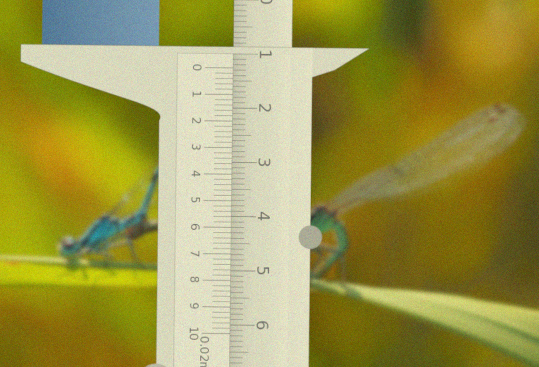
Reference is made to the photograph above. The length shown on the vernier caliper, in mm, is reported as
12.6 mm
